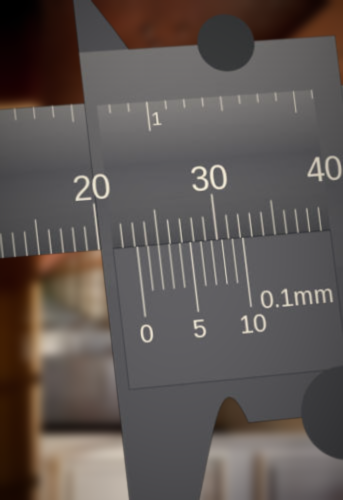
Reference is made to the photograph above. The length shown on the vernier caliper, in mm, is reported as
23.2 mm
